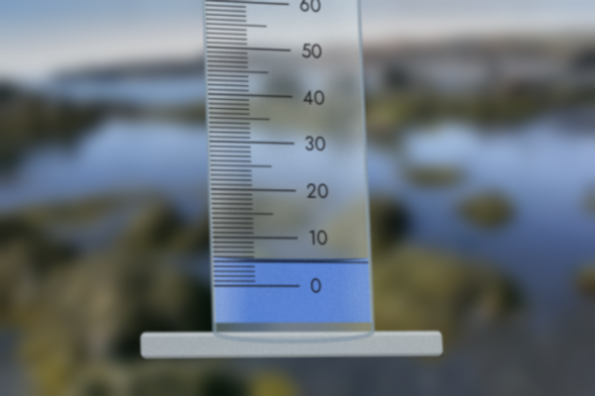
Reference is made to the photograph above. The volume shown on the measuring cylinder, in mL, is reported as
5 mL
